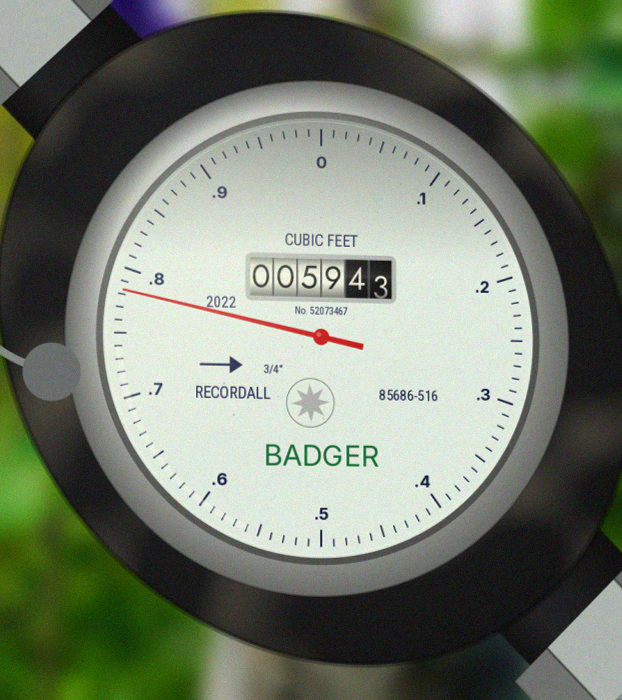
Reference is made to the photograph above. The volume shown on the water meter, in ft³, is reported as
5942.78 ft³
